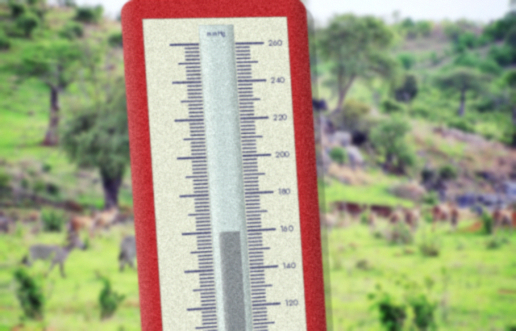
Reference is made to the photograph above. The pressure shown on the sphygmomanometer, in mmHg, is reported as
160 mmHg
